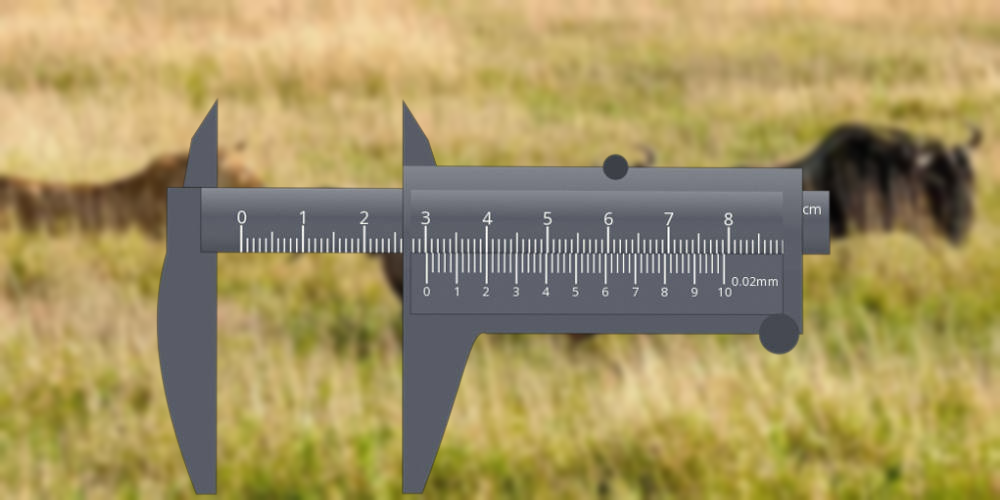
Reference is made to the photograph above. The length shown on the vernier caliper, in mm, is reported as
30.2 mm
